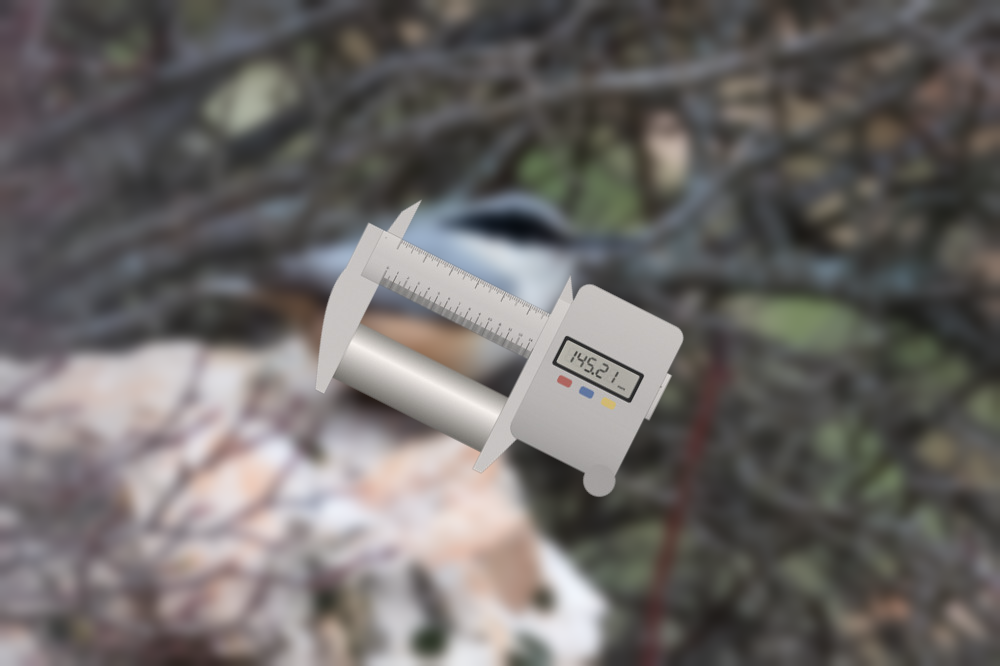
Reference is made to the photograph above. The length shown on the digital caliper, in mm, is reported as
145.21 mm
